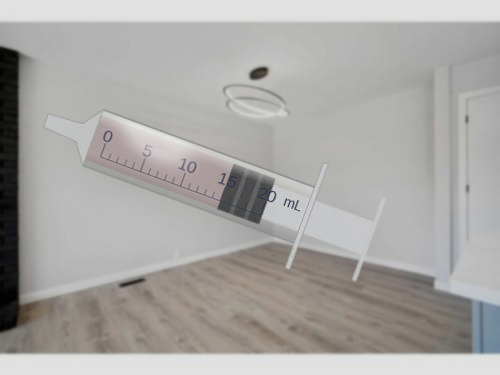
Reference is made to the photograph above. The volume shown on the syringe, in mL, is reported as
15 mL
